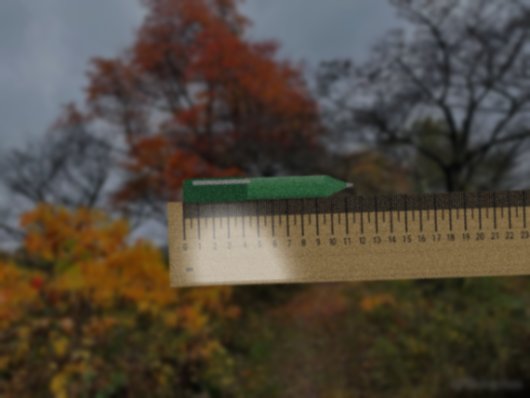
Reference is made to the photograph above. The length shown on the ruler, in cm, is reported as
11.5 cm
